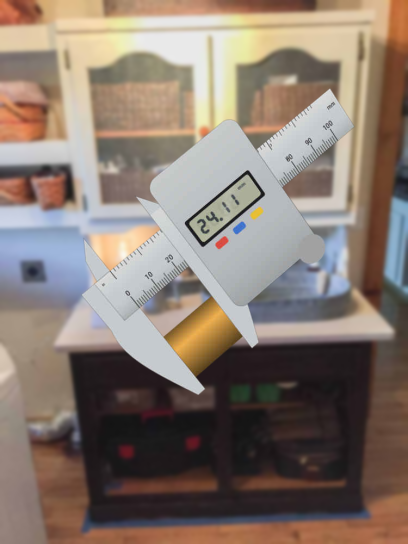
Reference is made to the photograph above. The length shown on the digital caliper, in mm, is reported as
24.11 mm
